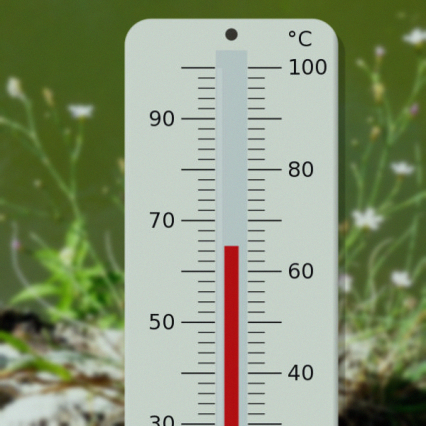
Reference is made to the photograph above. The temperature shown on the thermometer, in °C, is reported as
65 °C
